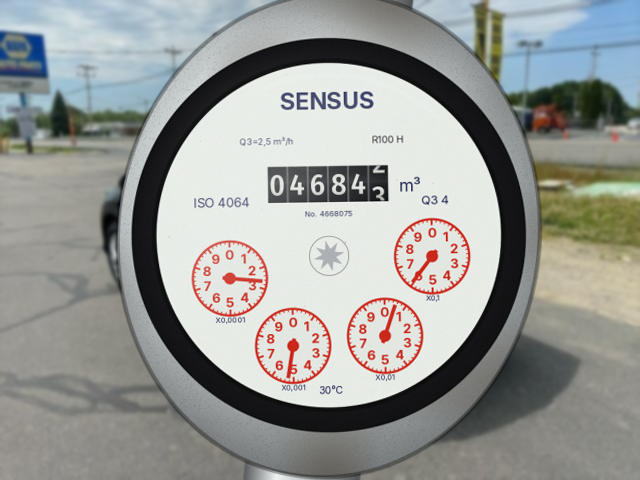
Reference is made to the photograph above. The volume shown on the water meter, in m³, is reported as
46842.6052 m³
